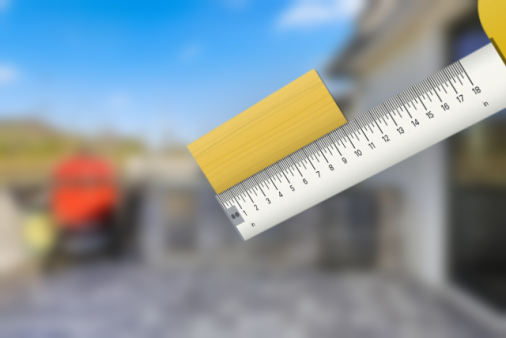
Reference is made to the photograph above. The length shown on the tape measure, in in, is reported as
10.5 in
